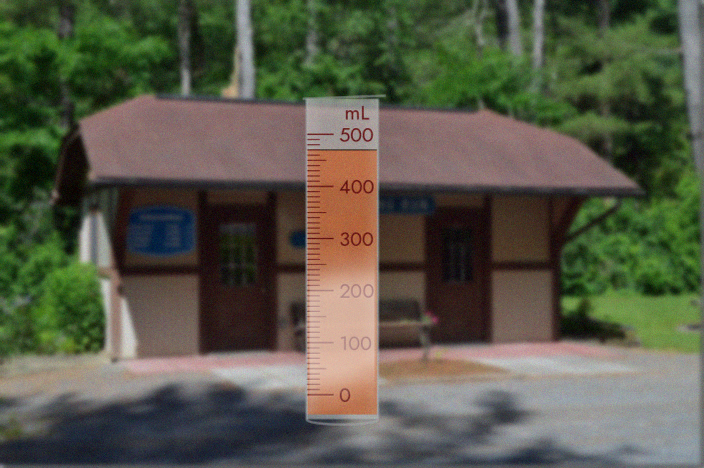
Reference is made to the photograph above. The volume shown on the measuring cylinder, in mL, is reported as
470 mL
